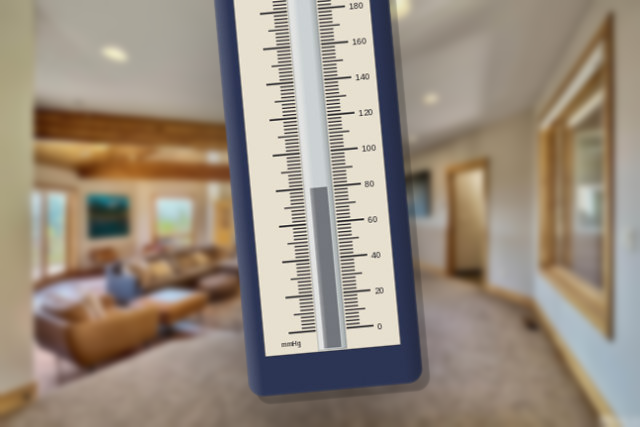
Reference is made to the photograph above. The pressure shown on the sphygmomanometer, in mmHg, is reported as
80 mmHg
